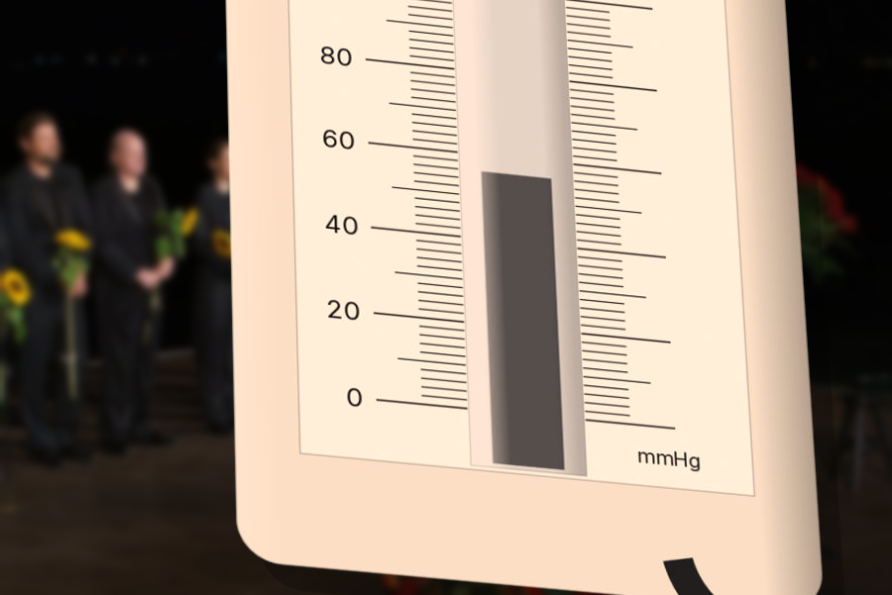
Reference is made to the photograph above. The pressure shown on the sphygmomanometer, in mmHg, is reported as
56 mmHg
